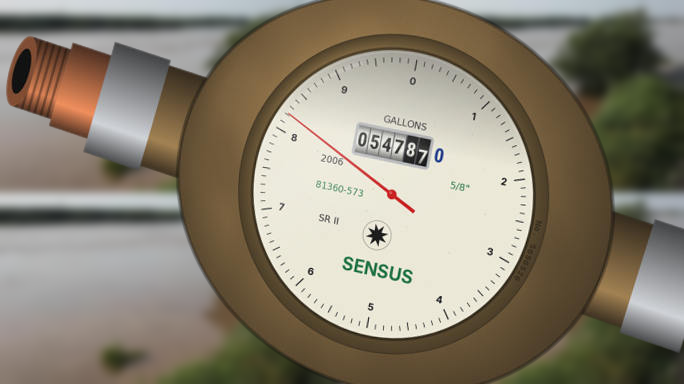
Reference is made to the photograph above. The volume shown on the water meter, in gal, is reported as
547868.2 gal
